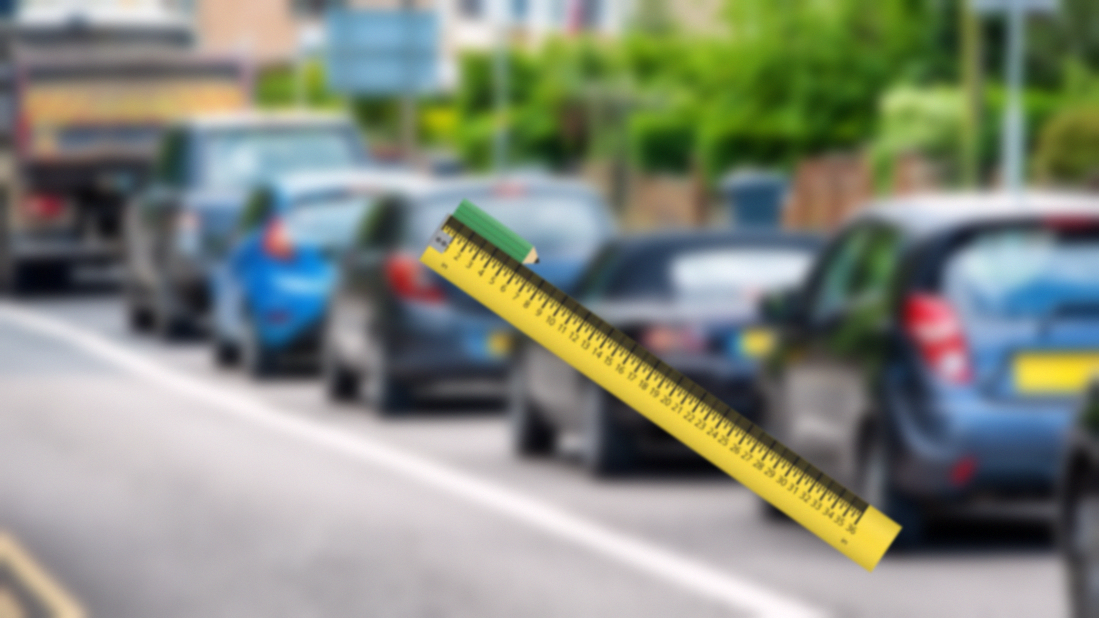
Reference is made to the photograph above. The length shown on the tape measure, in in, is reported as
7 in
